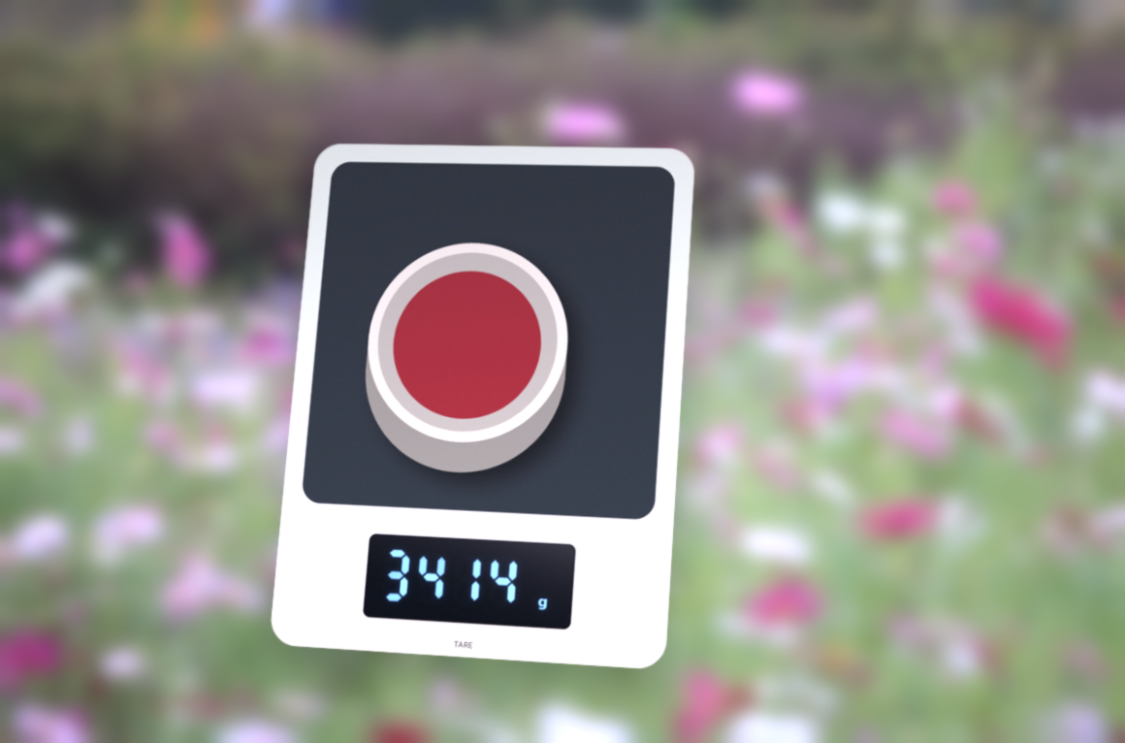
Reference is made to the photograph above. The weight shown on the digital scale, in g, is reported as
3414 g
